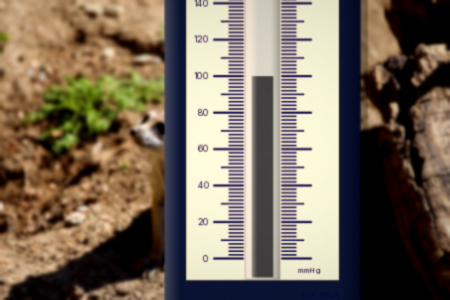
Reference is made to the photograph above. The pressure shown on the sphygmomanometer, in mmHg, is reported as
100 mmHg
